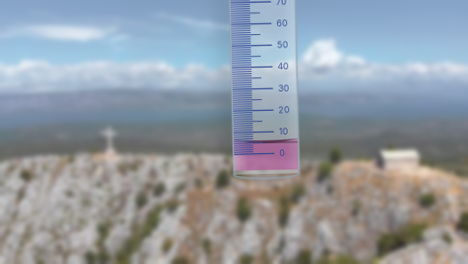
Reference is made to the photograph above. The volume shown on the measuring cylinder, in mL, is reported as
5 mL
